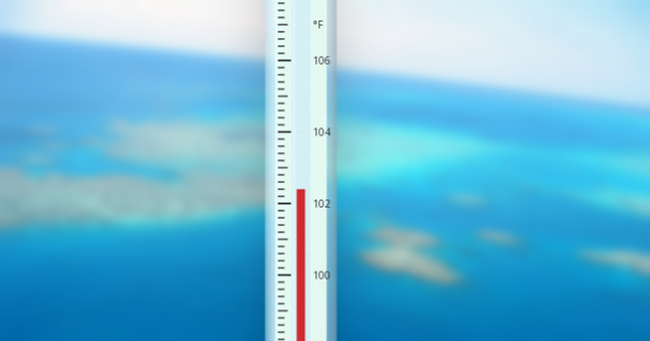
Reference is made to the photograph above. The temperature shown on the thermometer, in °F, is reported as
102.4 °F
